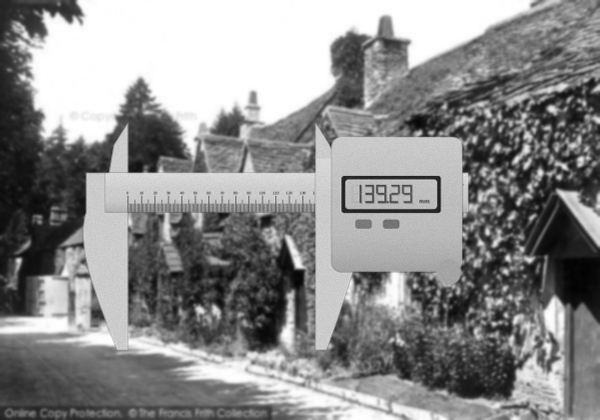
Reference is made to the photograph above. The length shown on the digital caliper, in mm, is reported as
139.29 mm
